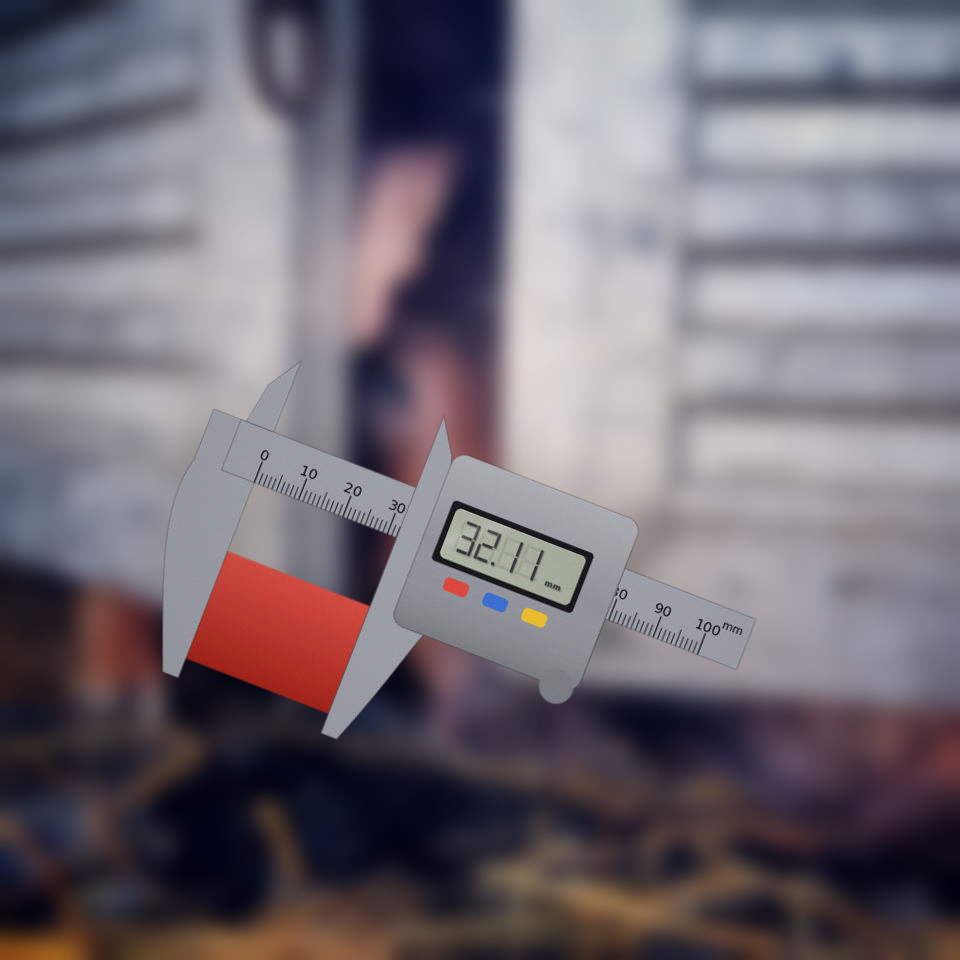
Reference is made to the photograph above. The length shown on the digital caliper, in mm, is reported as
32.11 mm
